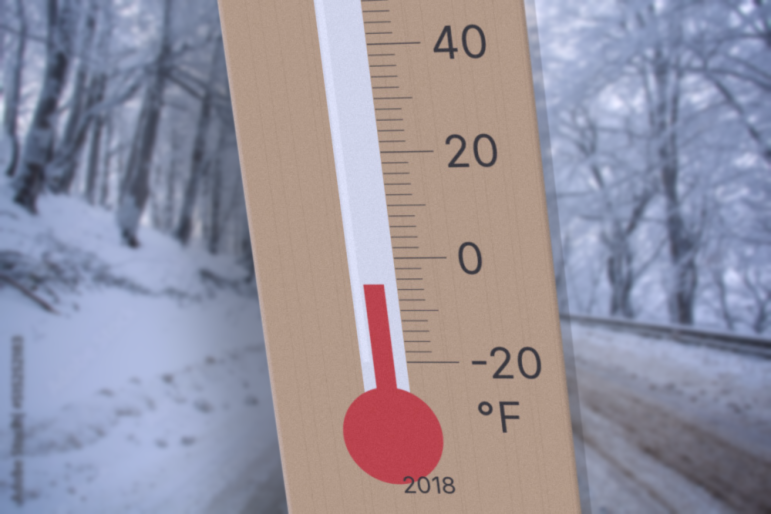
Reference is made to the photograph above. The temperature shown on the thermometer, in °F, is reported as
-5 °F
